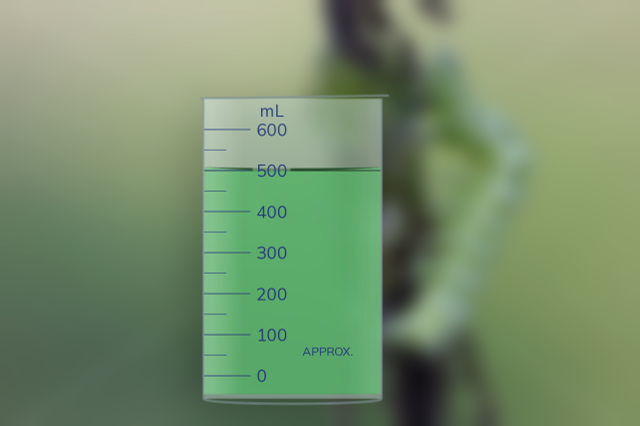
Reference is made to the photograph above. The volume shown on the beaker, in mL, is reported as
500 mL
